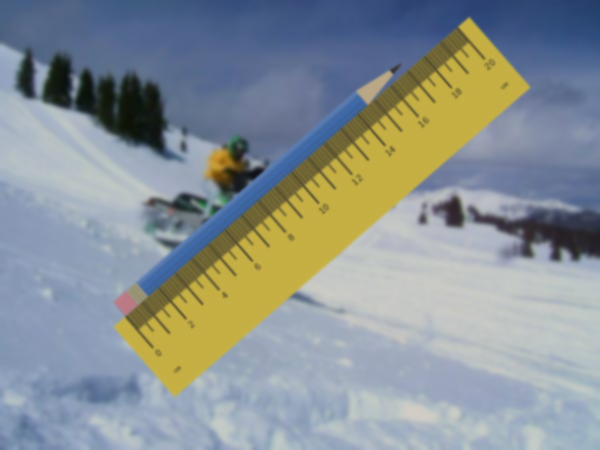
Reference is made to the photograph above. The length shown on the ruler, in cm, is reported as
17 cm
